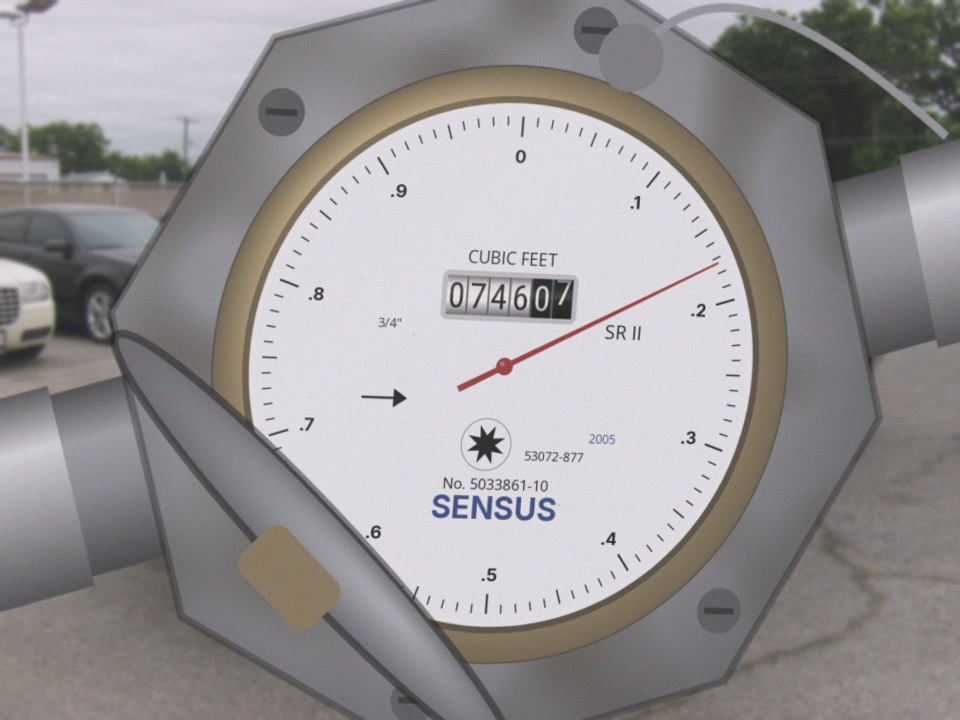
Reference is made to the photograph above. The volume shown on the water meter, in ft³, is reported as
74607.17 ft³
